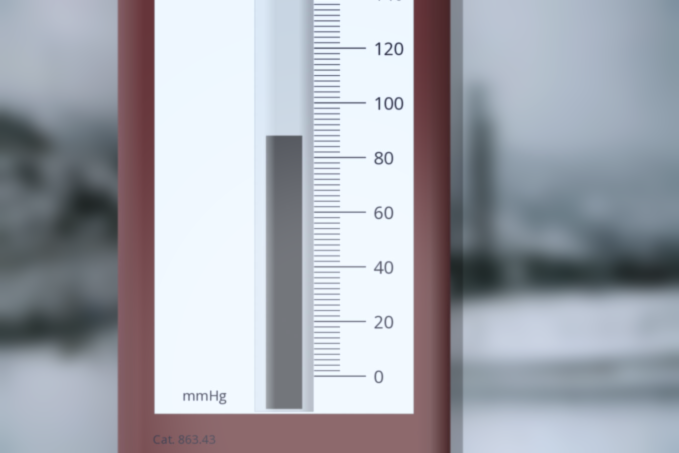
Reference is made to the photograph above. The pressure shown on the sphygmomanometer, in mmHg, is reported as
88 mmHg
